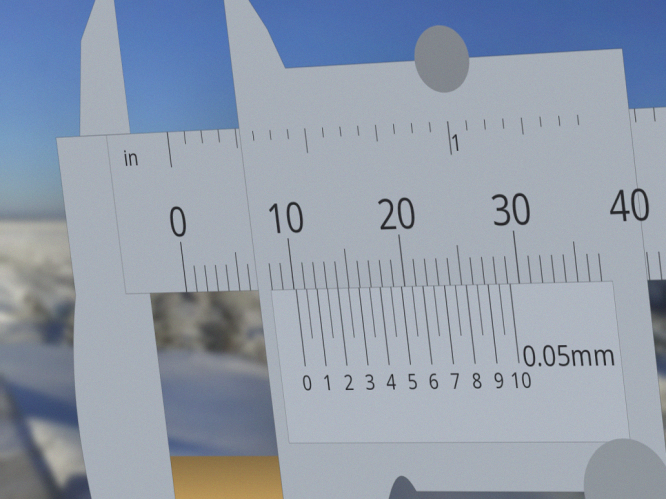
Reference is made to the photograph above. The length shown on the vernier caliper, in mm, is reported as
10.2 mm
